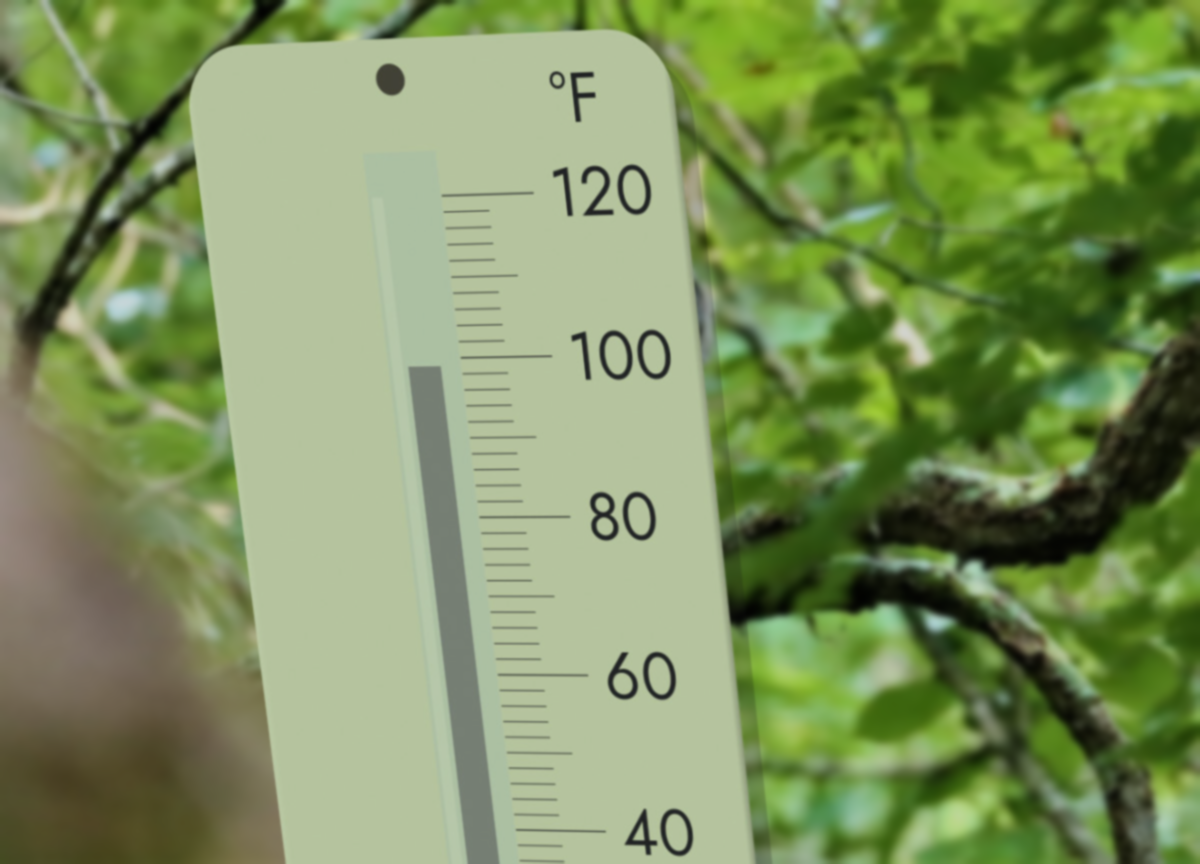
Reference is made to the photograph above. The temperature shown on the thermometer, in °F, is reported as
99 °F
